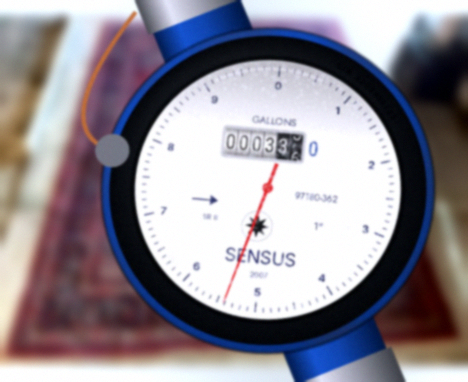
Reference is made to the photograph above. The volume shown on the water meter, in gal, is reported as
3355.4 gal
